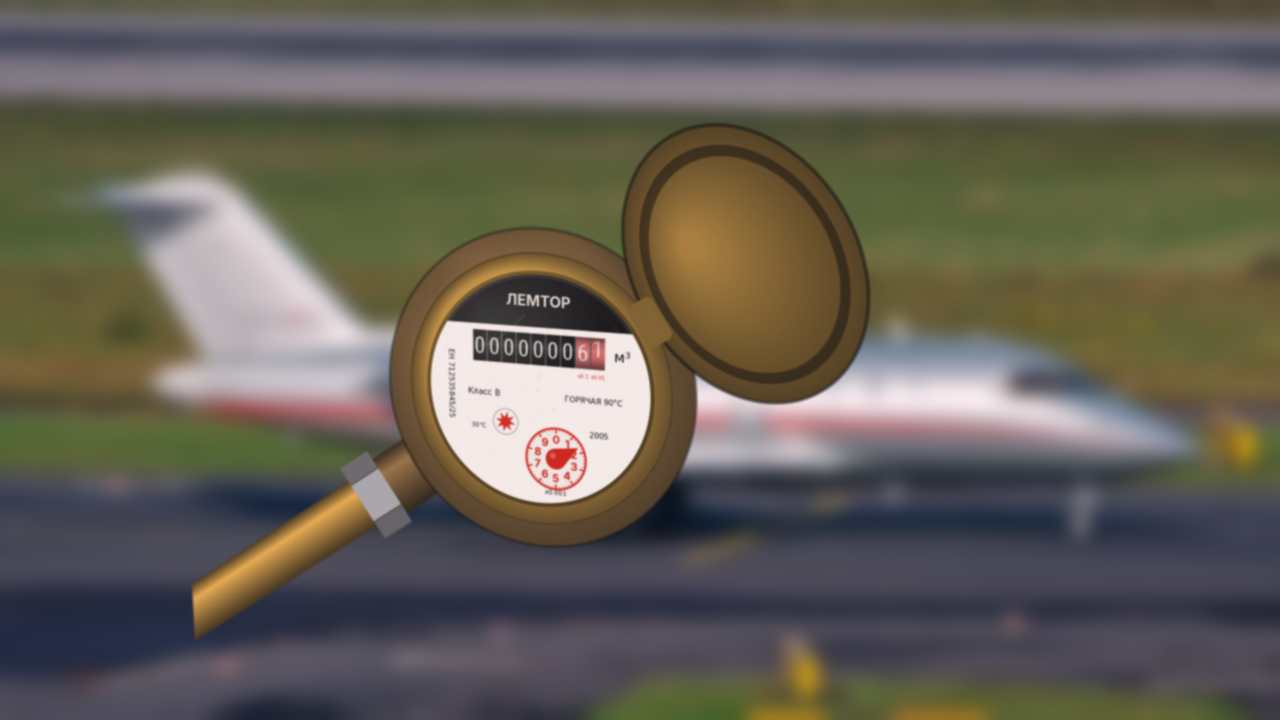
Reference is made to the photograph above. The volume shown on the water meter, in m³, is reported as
0.611 m³
